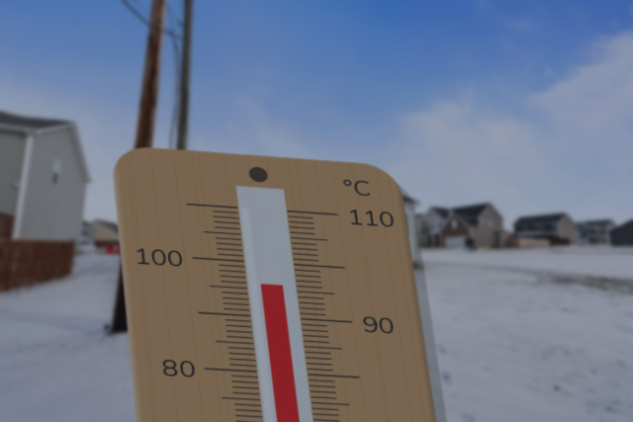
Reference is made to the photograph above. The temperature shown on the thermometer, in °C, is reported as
96 °C
